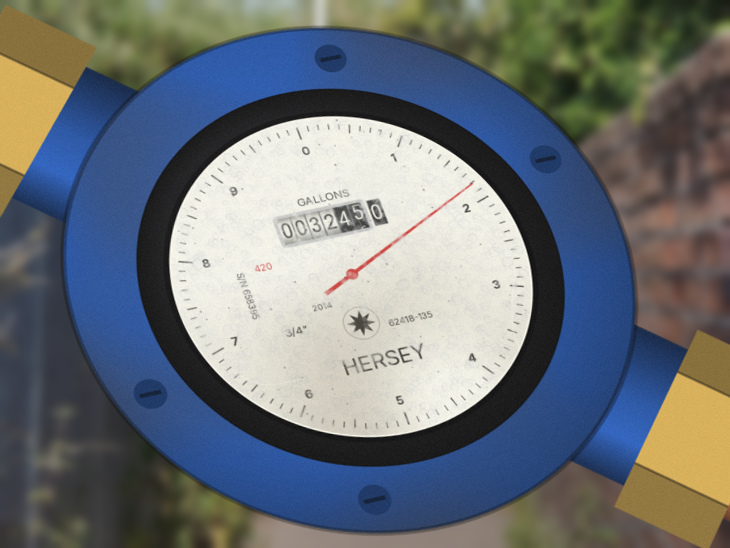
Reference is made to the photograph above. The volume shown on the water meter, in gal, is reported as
32451.8 gal
